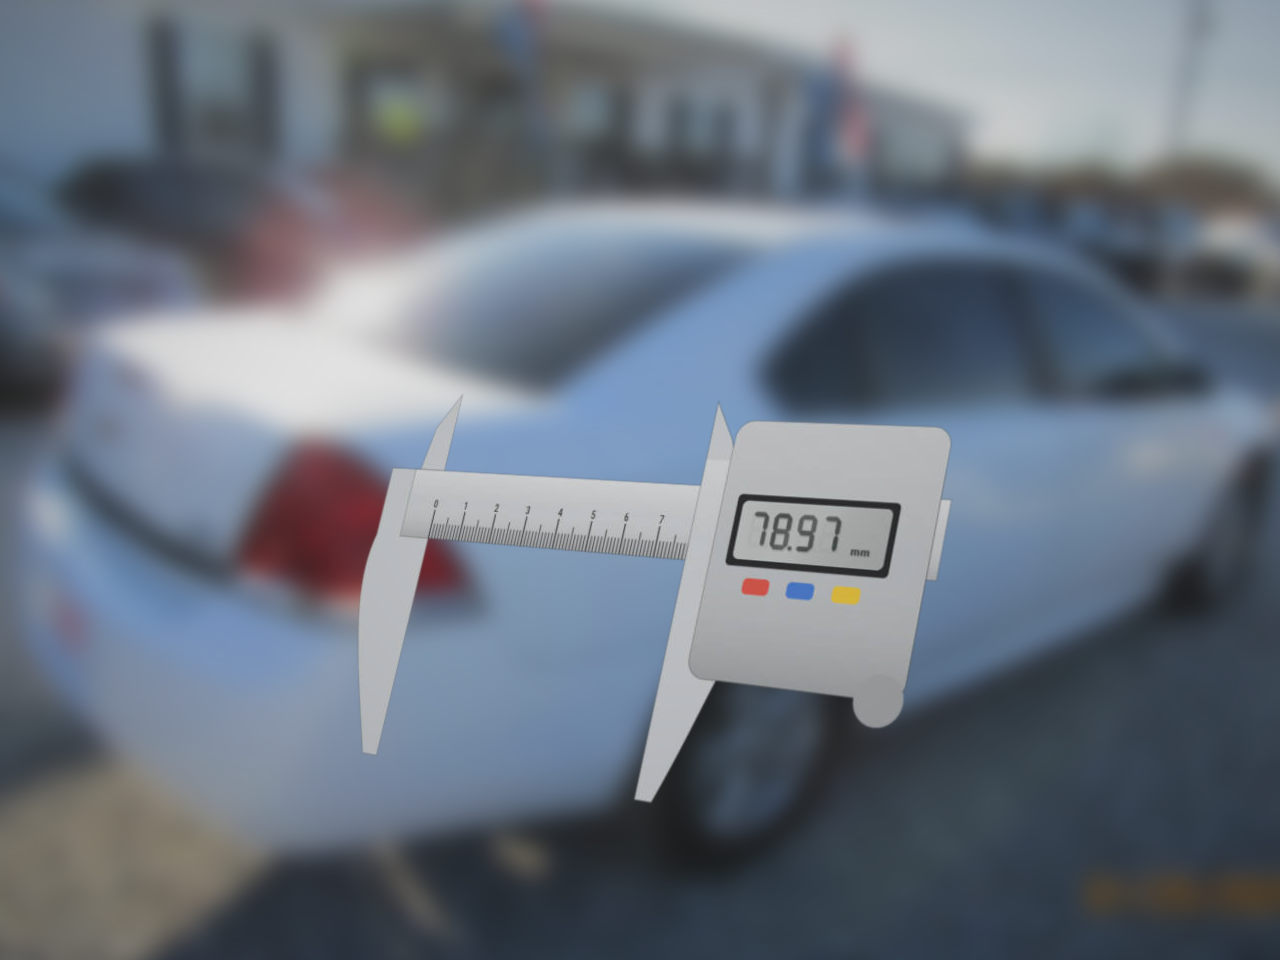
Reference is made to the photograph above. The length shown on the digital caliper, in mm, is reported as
78.97 mm
